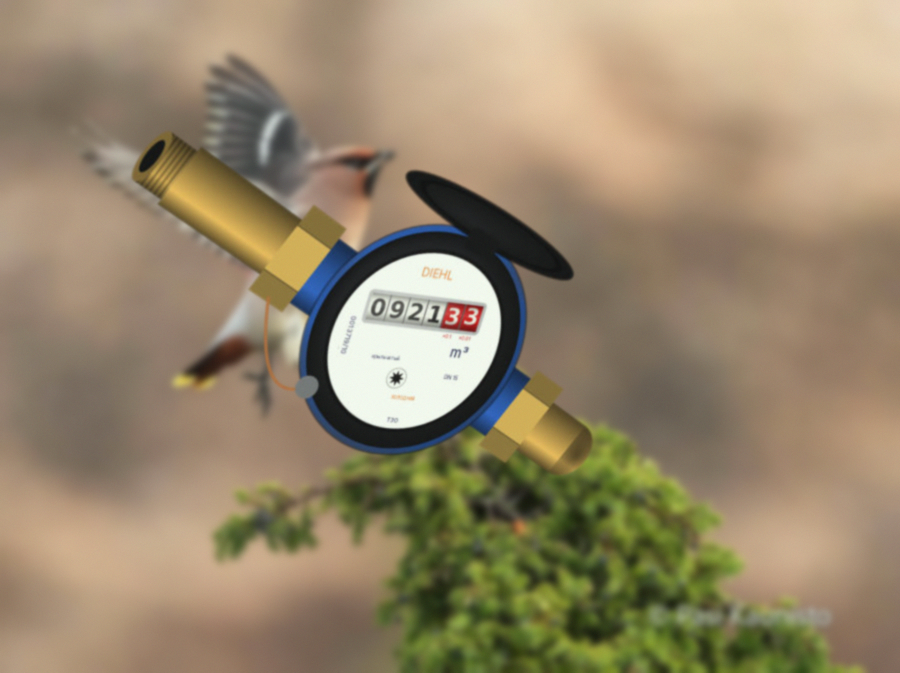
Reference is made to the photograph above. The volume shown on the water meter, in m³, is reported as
921.33 m³
